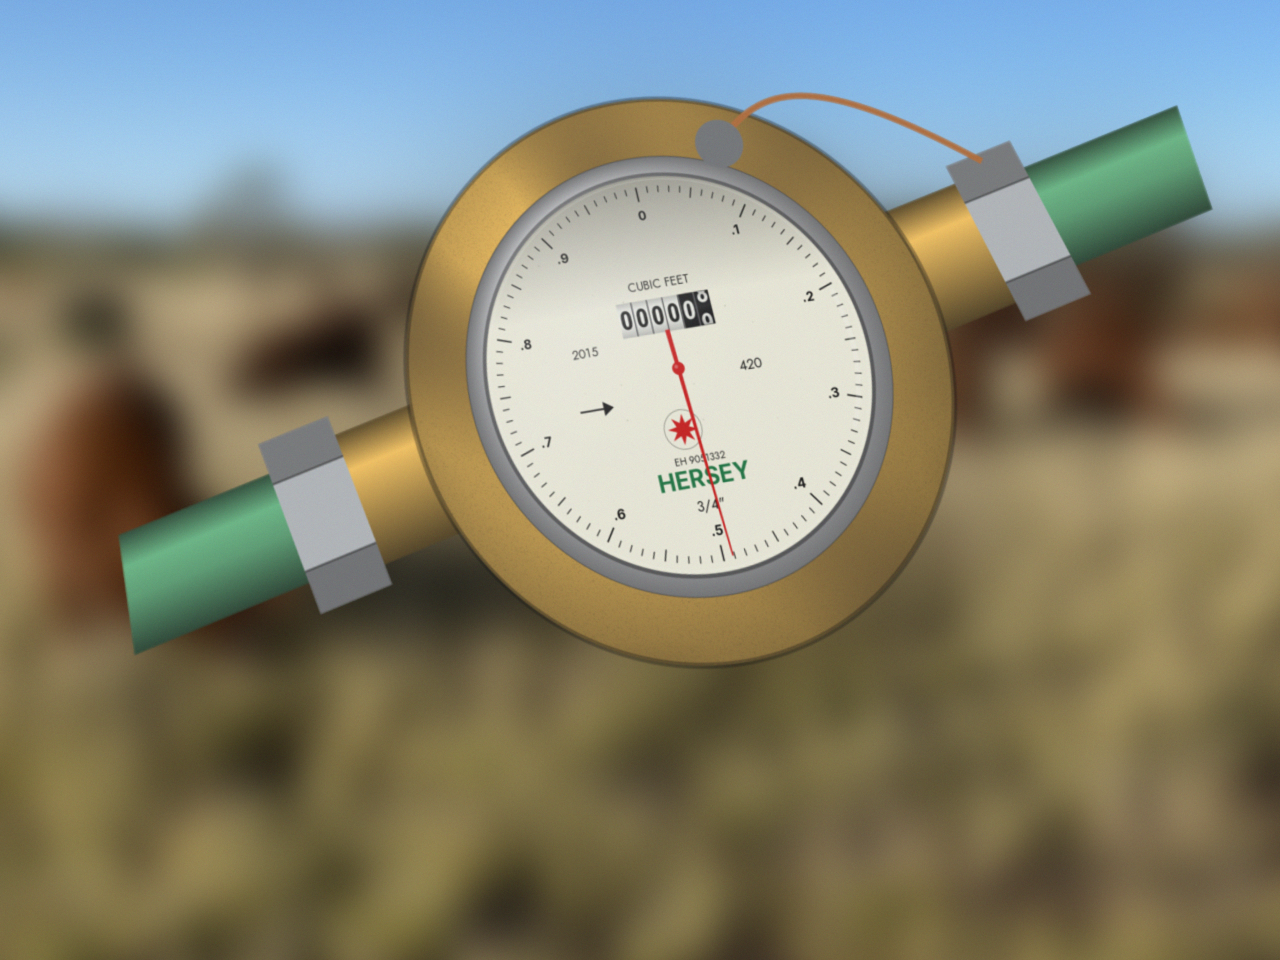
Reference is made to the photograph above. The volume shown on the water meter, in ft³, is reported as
8.49 ft³
